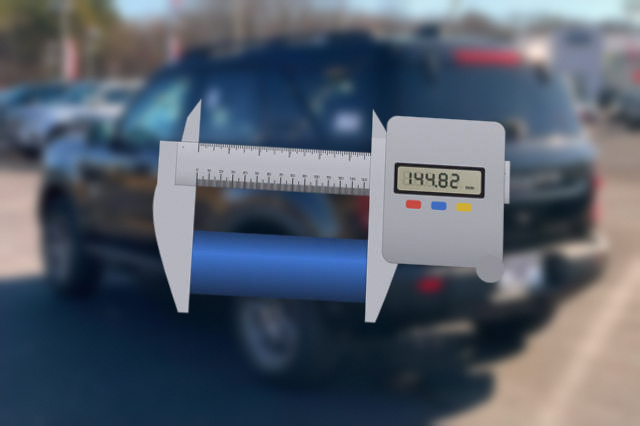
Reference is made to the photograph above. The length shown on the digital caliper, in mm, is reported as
144.82 mm
